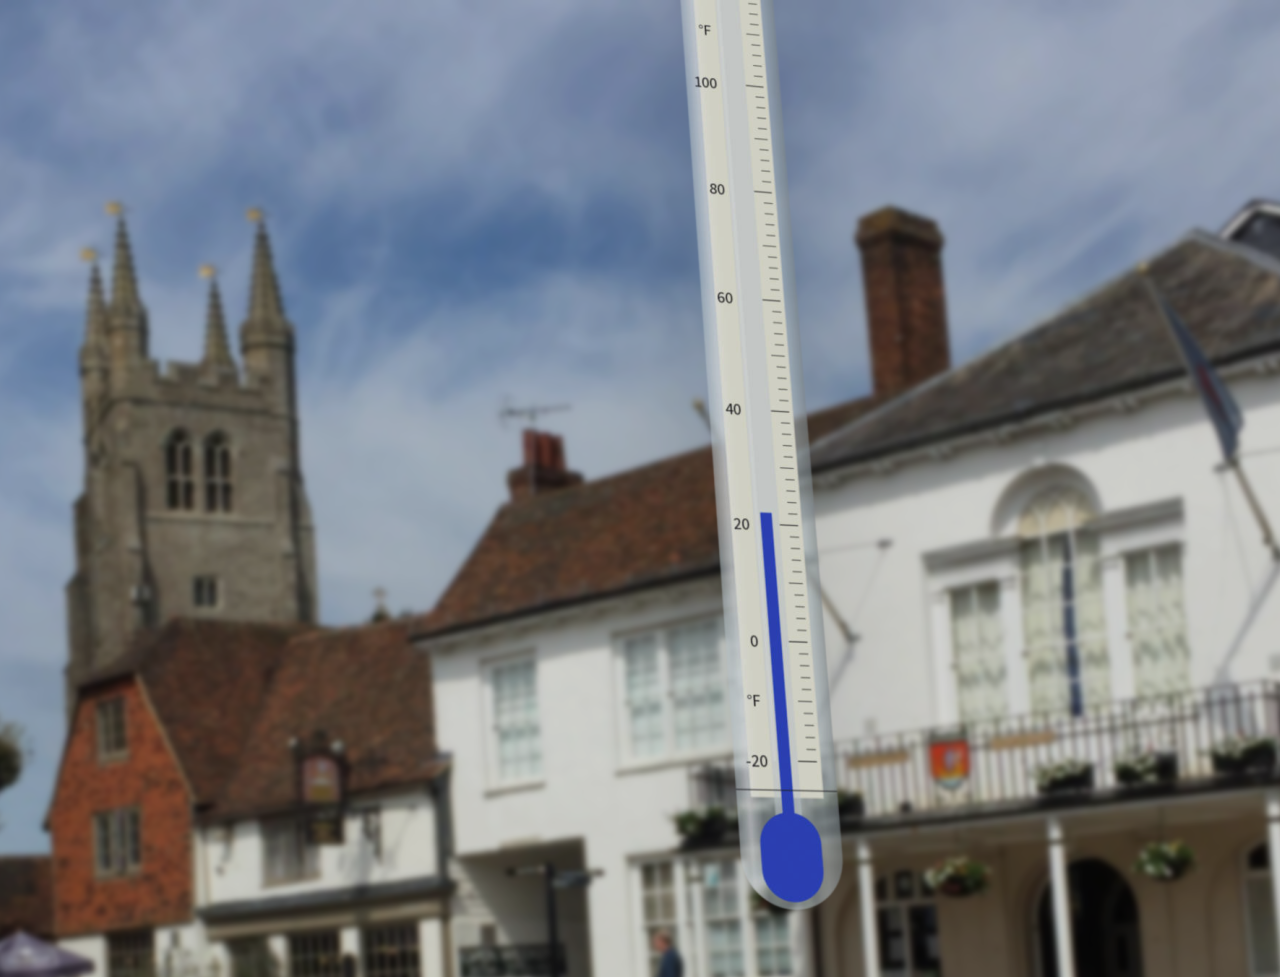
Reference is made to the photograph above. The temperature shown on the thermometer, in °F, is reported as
22 °F
